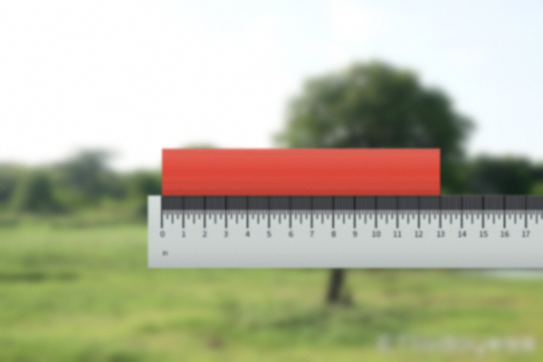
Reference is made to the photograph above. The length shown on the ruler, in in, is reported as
13 in
